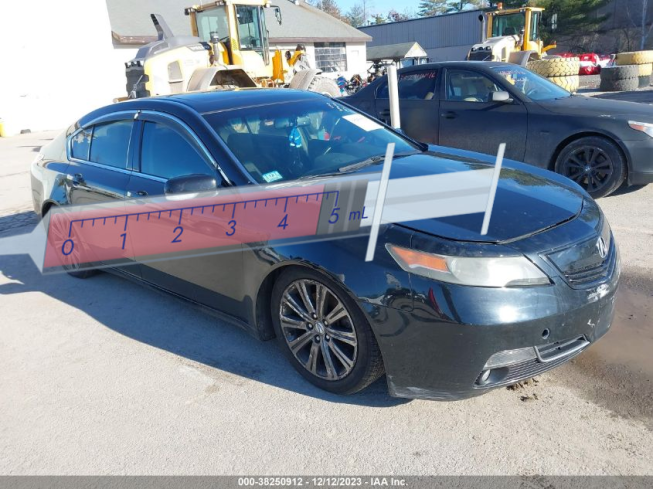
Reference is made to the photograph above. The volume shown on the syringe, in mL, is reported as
4.7 mL
